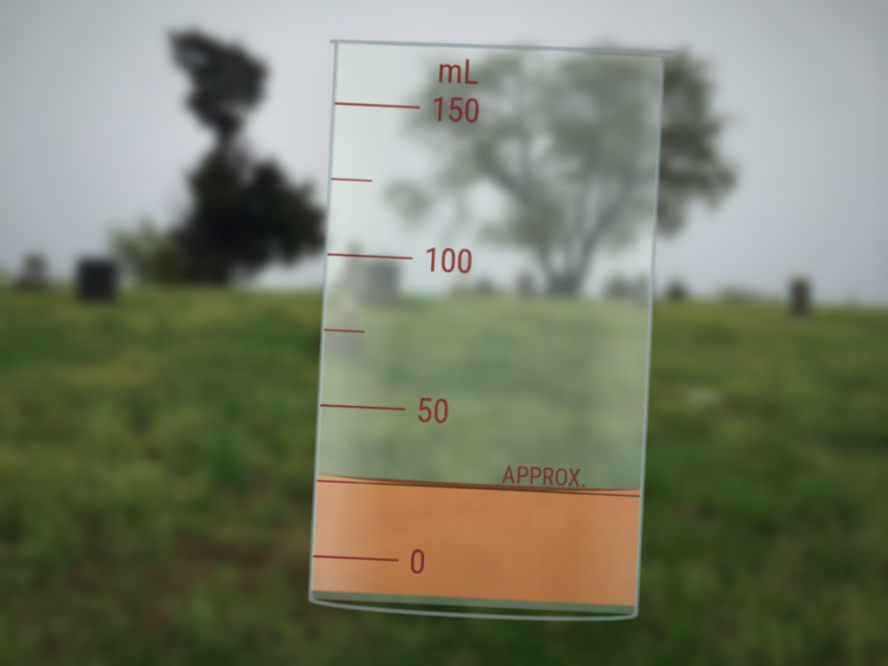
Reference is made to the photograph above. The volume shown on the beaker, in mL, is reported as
25 mL
